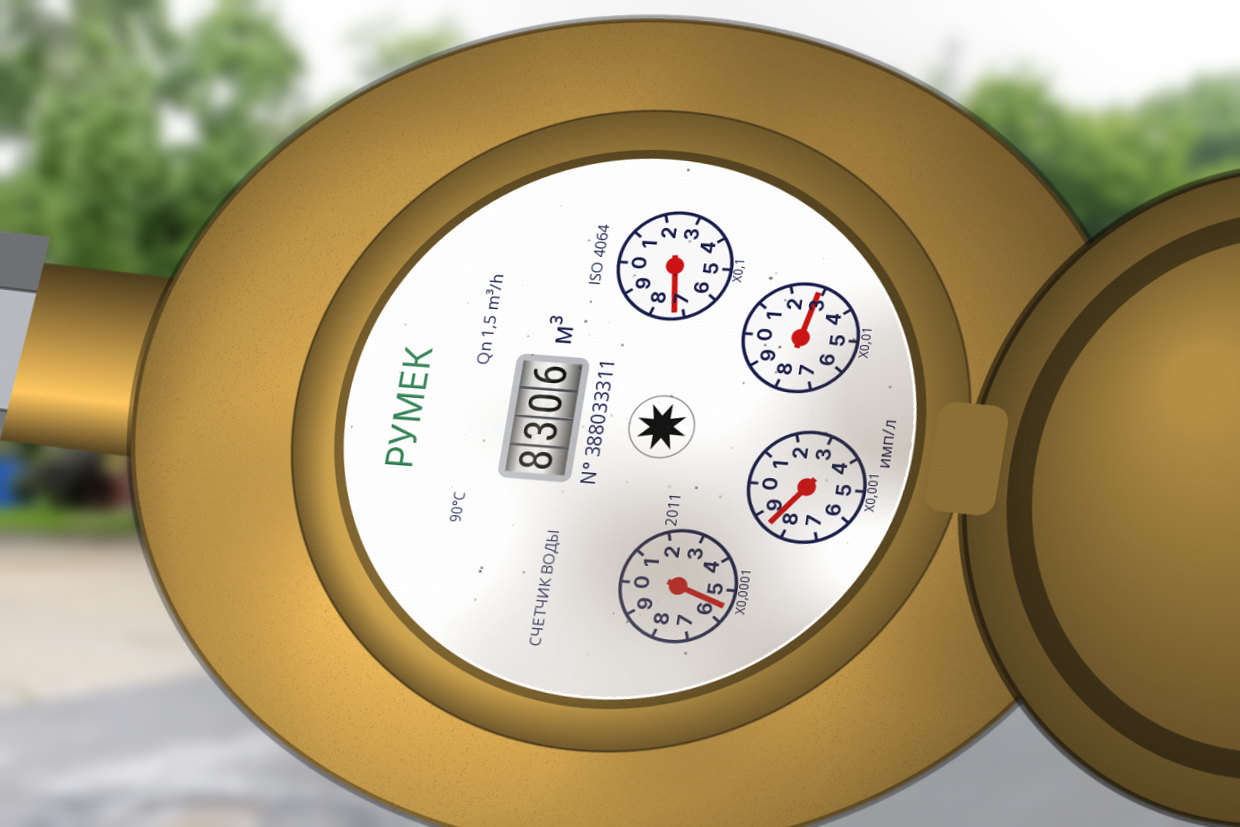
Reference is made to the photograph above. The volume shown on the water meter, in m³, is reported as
8306.7285 m³
